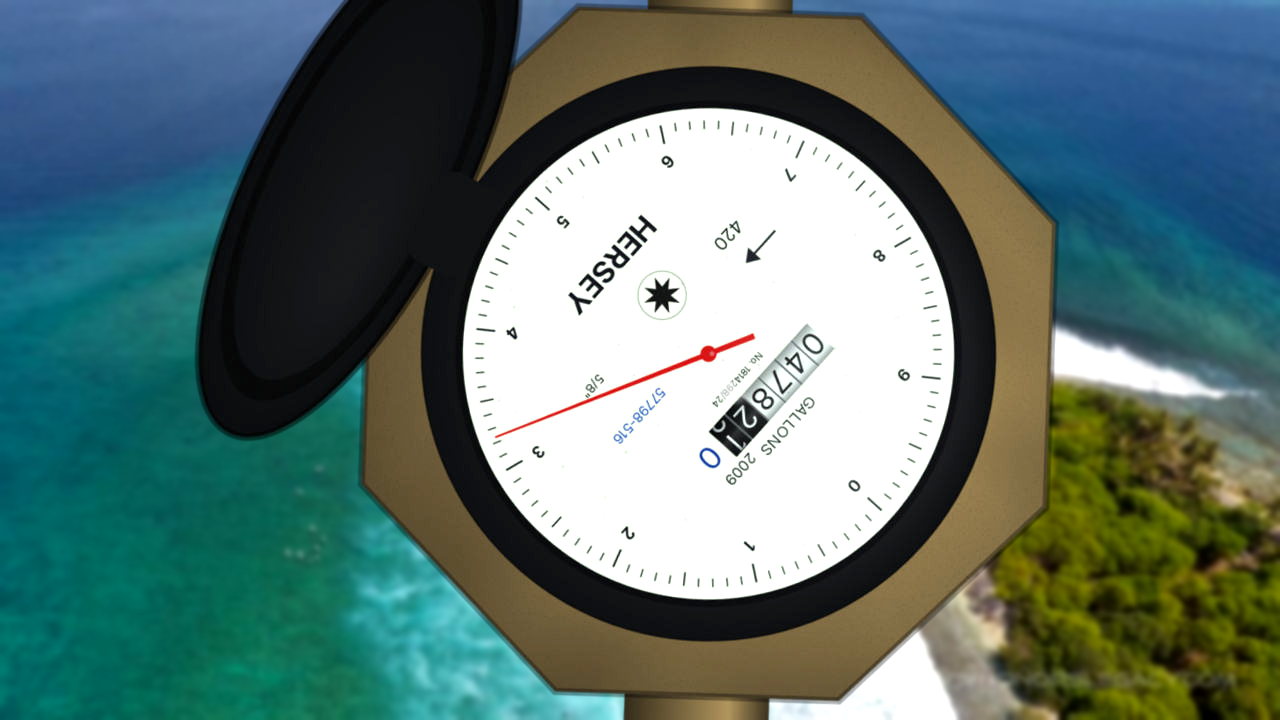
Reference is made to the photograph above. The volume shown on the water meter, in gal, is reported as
478213.2 gal
